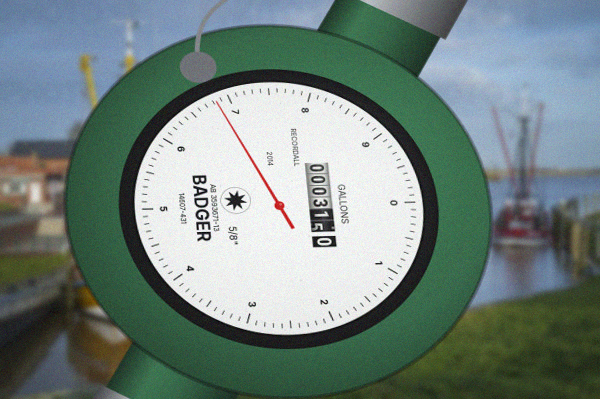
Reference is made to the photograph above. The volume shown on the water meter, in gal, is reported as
3146.8 gal
